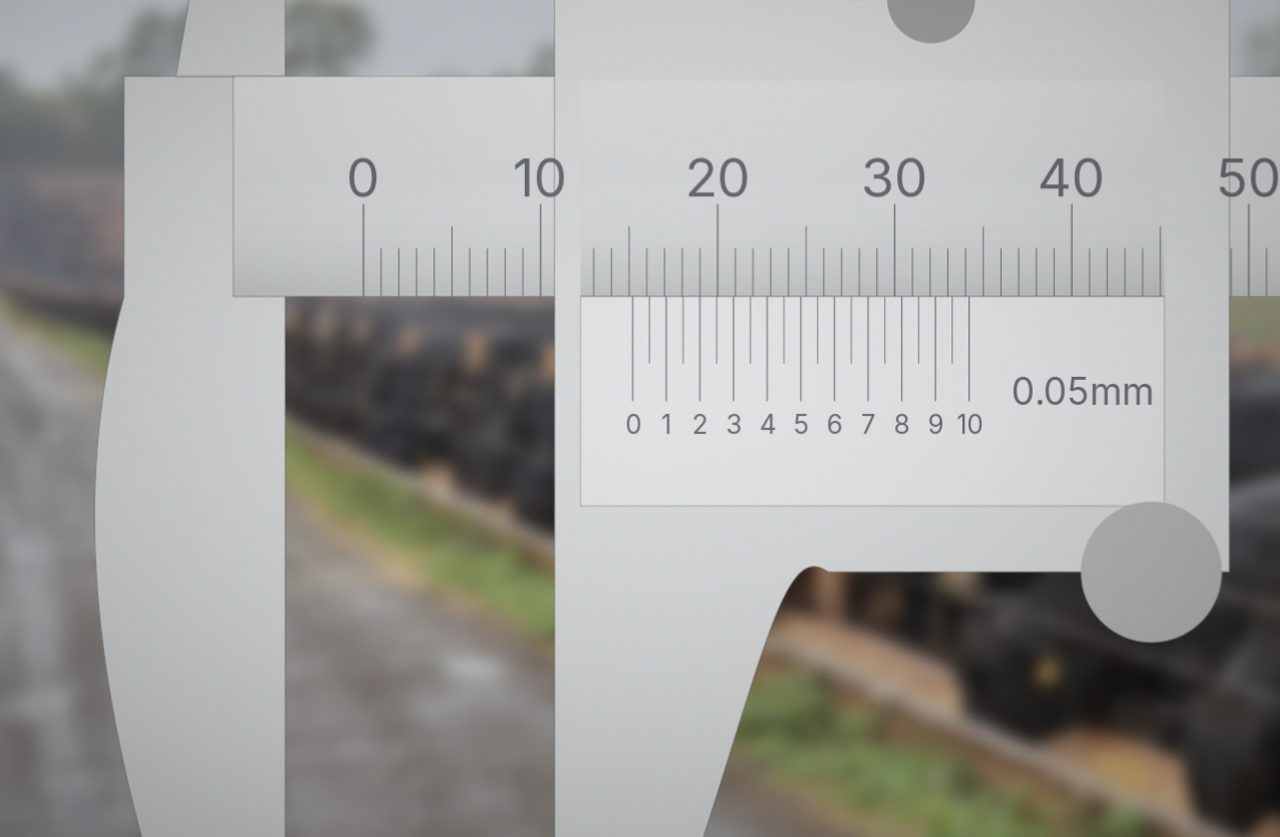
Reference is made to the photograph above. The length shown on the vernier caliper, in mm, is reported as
15.2 mm
